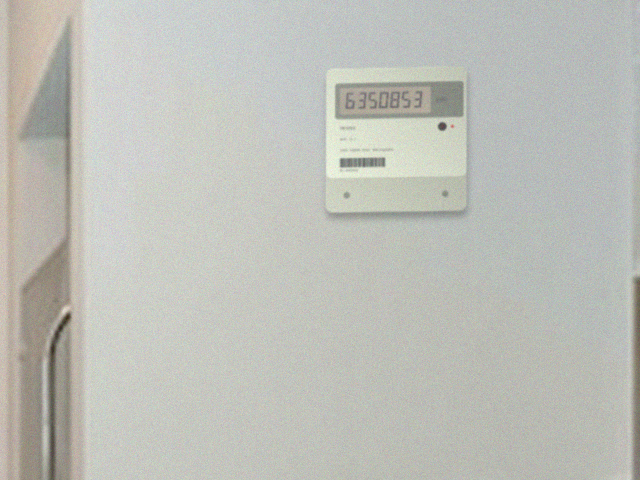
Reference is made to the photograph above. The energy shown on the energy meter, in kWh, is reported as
6350853 kWh
